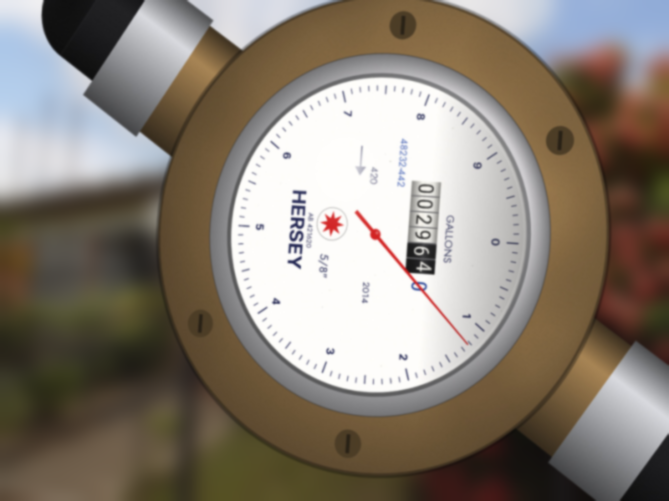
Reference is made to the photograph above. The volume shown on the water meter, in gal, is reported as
29641.2 gal
